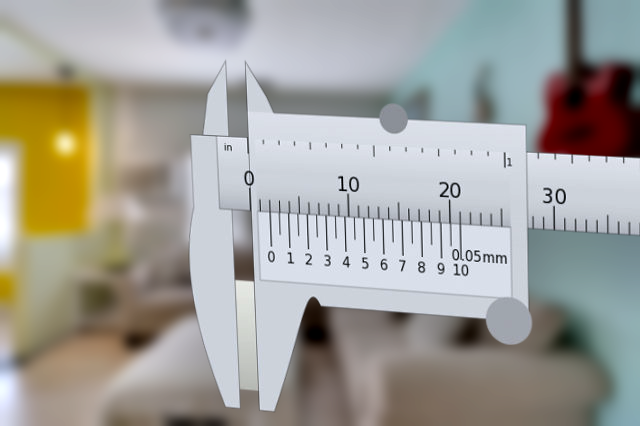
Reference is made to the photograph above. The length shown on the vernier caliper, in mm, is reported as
2.0 mm
